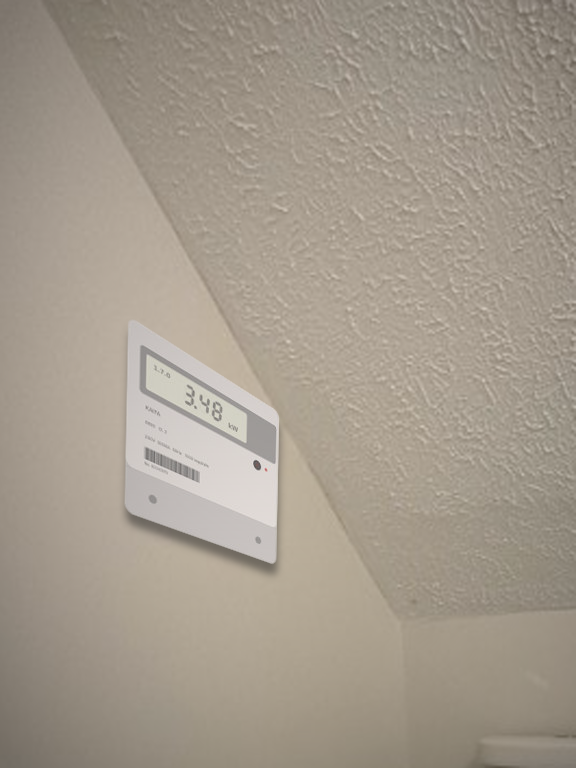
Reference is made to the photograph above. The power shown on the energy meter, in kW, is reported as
3.48 kW
